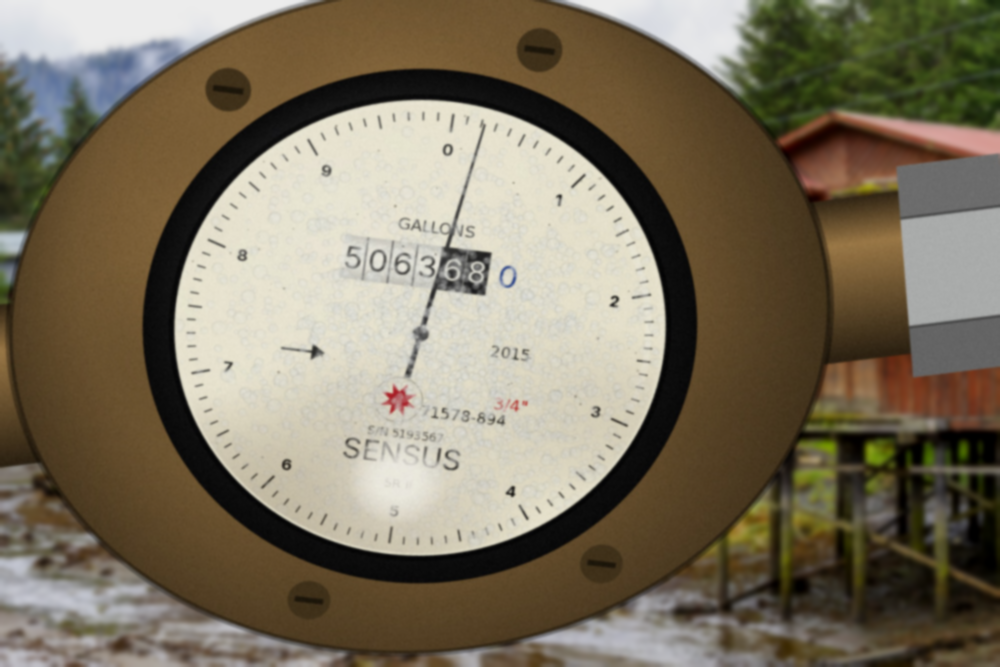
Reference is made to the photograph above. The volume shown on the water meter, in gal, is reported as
5063680.2 gal
